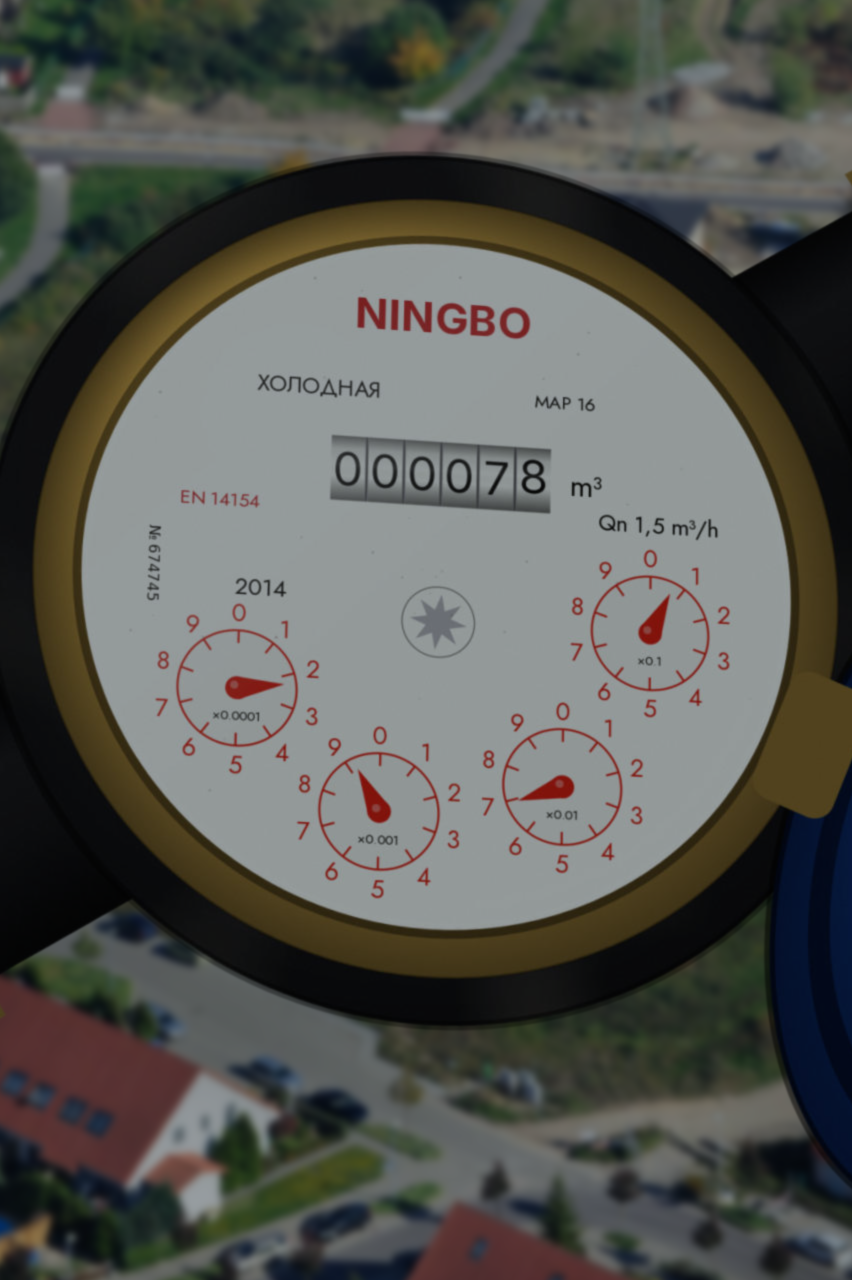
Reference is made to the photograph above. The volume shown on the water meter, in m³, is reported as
78.0692 m³
